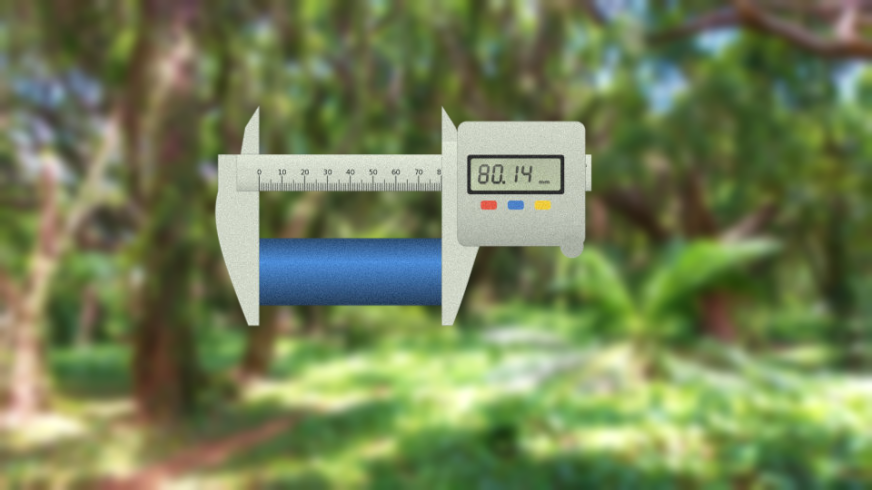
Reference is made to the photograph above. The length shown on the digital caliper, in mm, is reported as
80.14 mm
